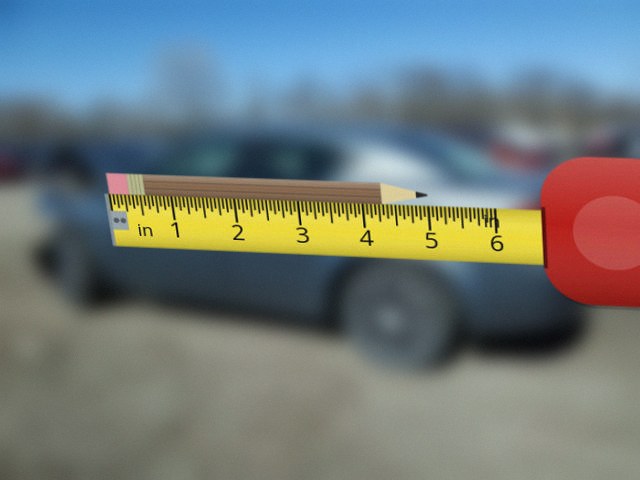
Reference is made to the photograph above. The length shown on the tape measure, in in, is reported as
5 in
